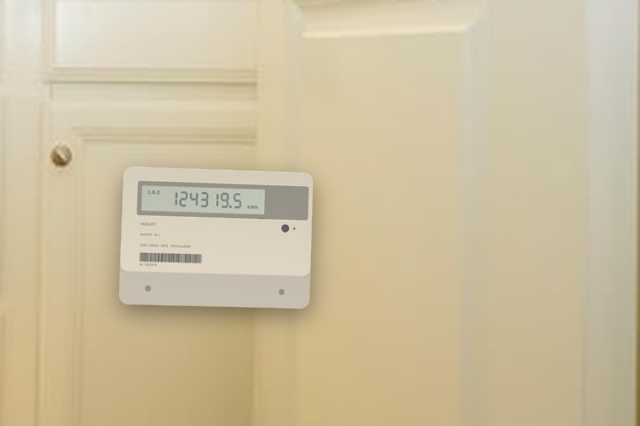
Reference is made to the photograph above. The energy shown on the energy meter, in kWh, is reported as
124319.5 kWh
